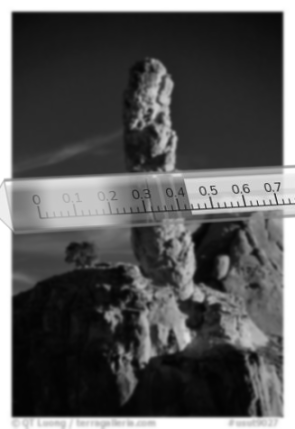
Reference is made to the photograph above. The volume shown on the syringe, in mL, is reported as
0.32 mL
